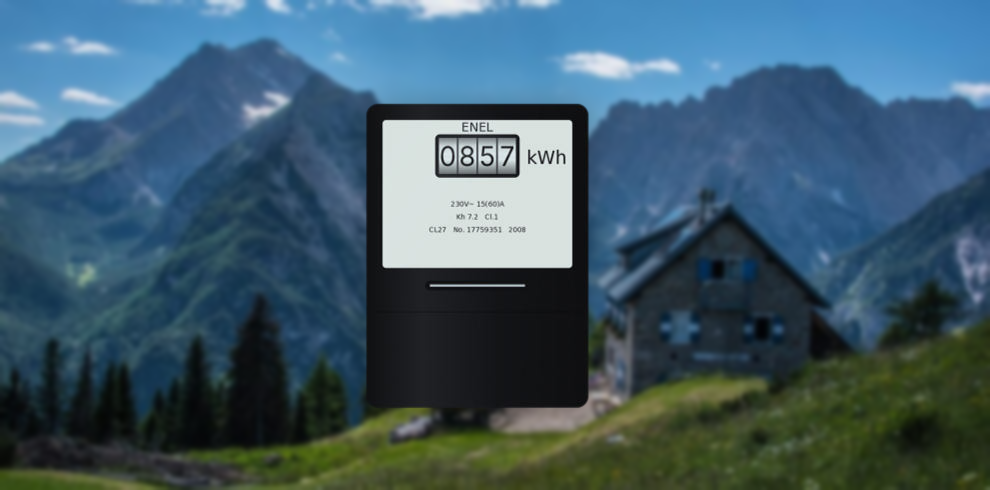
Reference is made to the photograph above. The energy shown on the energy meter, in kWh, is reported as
857 kWh
